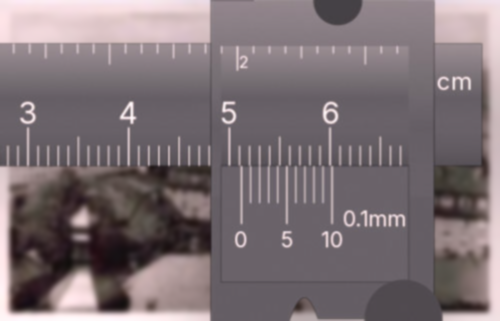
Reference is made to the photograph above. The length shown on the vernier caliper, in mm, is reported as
51.2 mm
